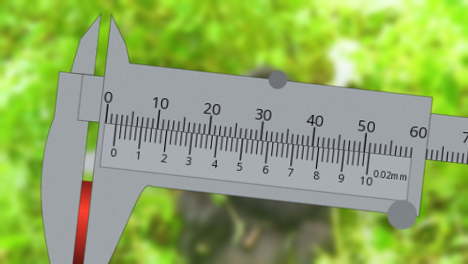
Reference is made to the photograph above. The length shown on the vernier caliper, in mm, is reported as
2.0 mm
